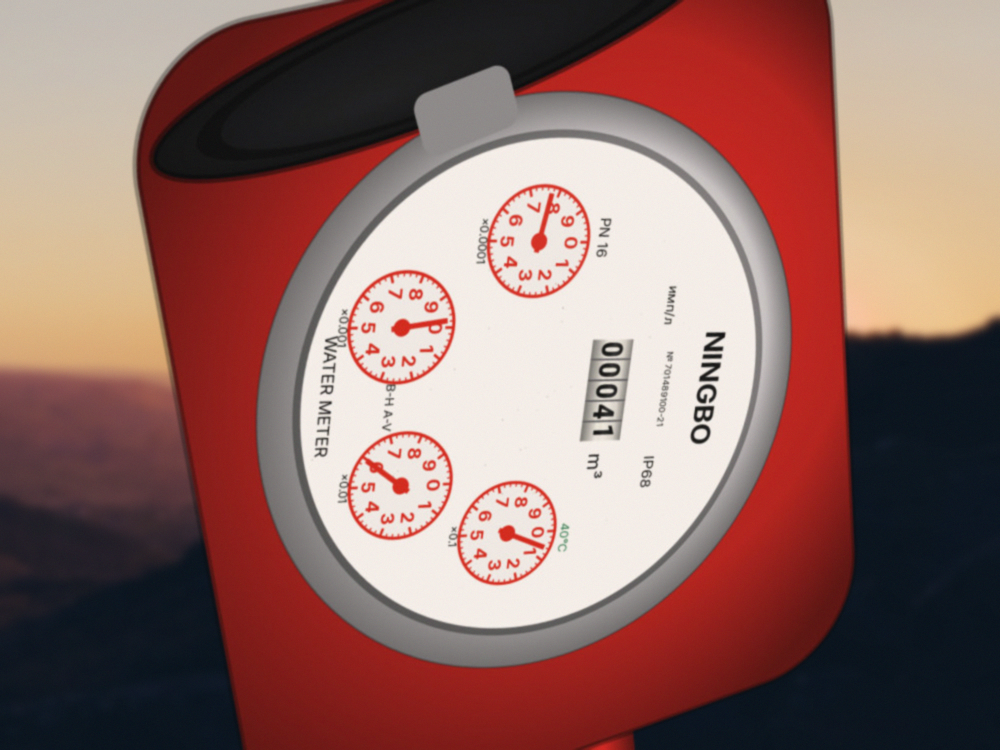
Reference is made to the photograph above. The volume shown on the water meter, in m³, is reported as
41.0597 m³
